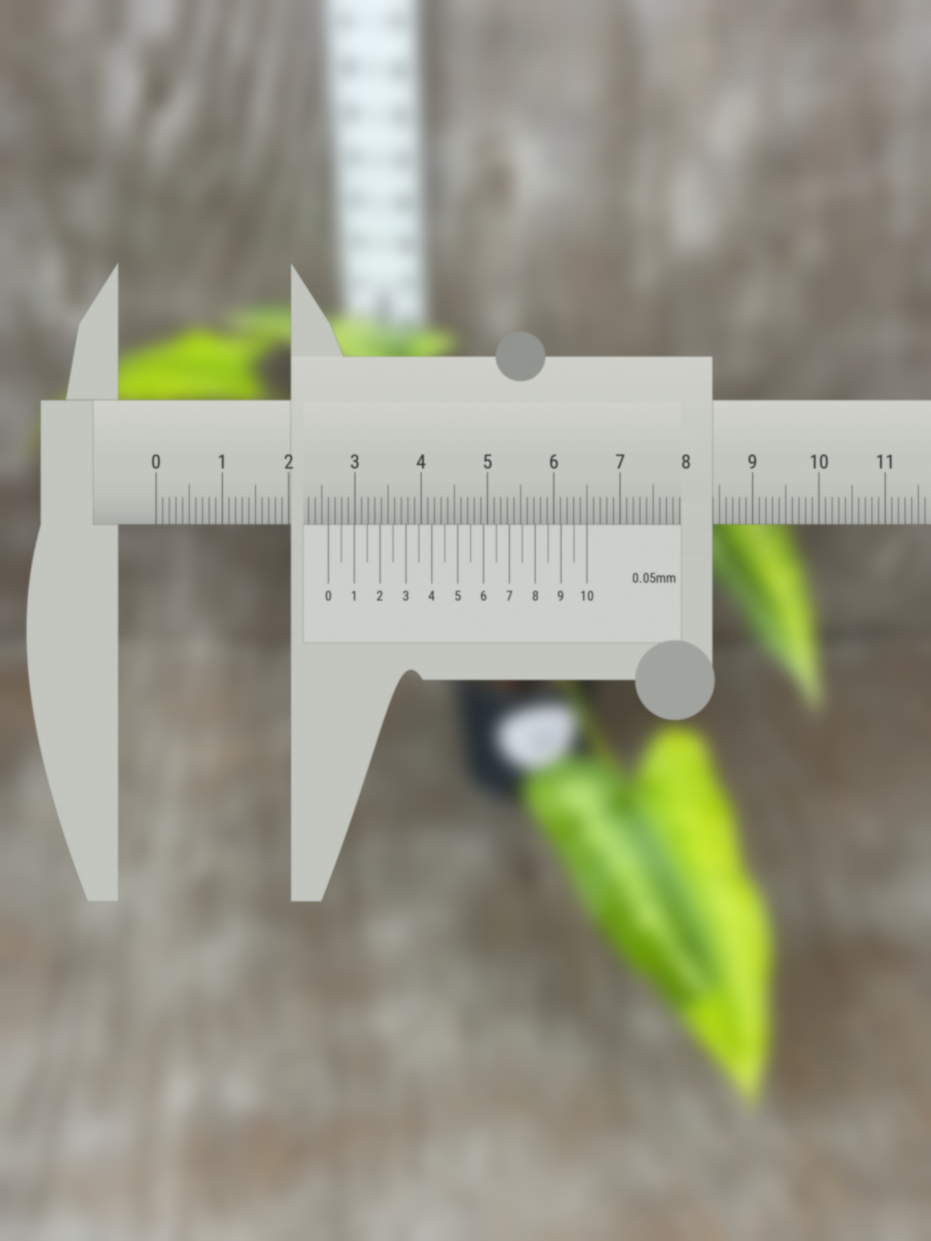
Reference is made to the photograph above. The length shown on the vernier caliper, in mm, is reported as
26.0 mm
